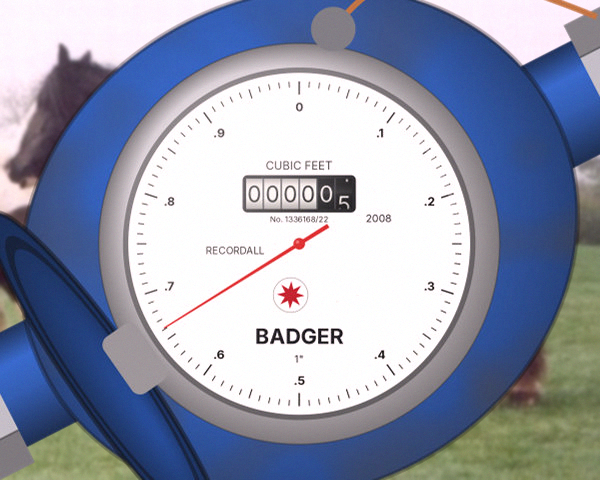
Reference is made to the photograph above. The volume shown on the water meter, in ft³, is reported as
4.66 ft³
